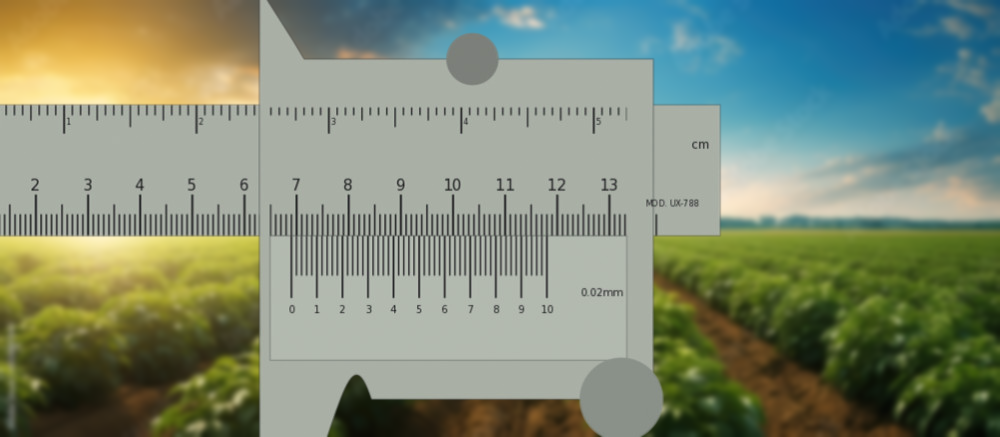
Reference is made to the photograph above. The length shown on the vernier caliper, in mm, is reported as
69.0 mm
